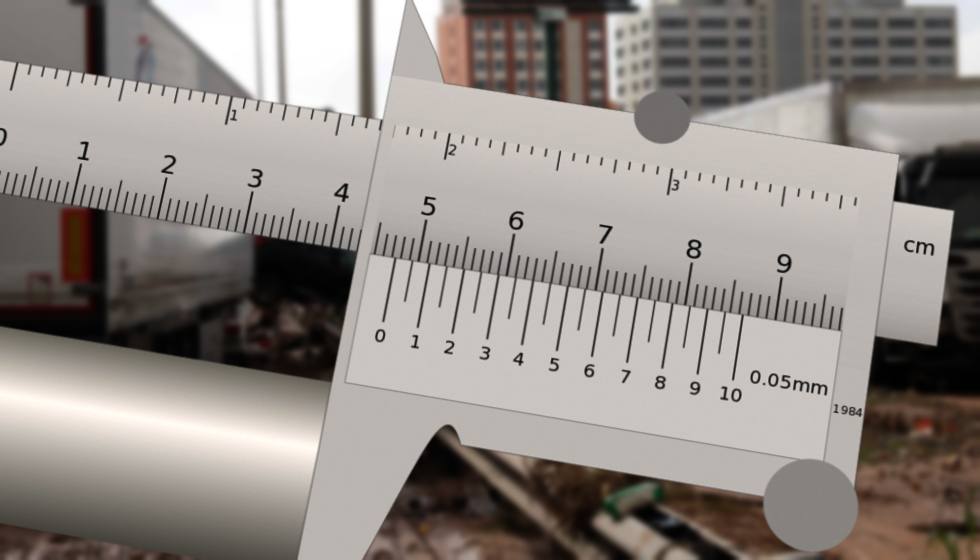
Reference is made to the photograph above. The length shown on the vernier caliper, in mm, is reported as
47.4 mm
